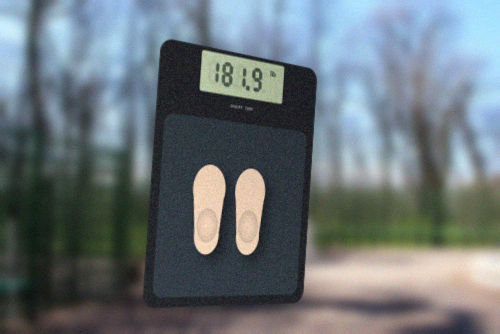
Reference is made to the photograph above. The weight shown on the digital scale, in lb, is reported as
181.9 lb
